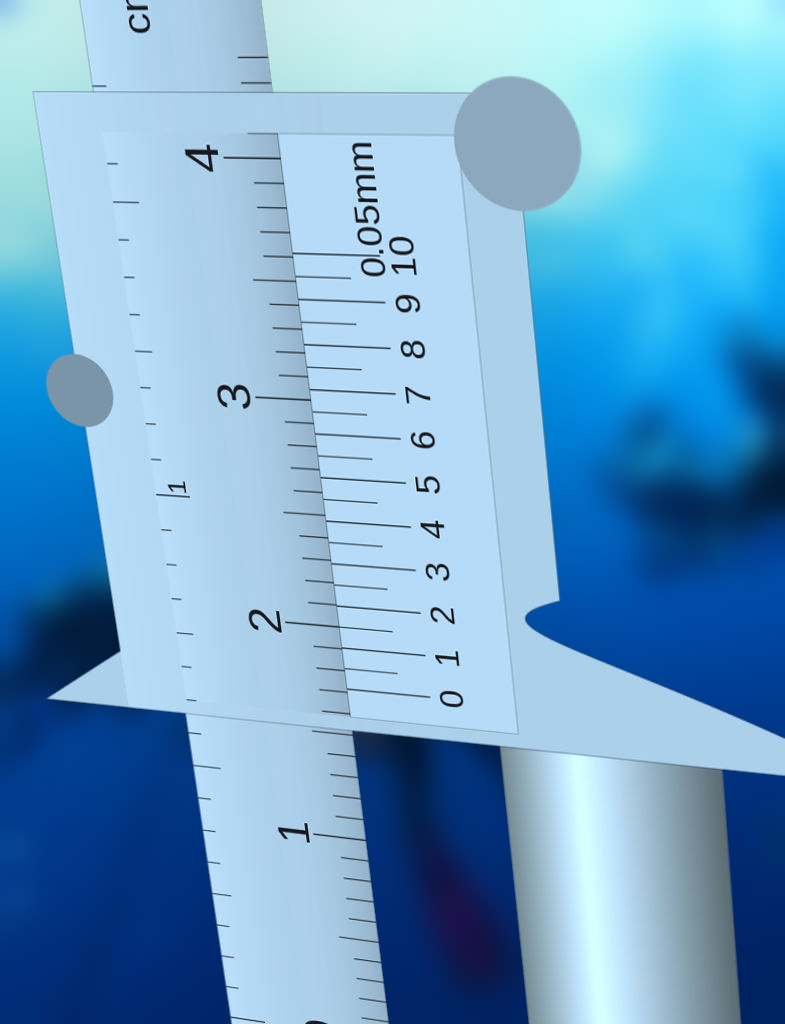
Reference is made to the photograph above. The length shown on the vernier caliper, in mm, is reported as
17.15 mm
